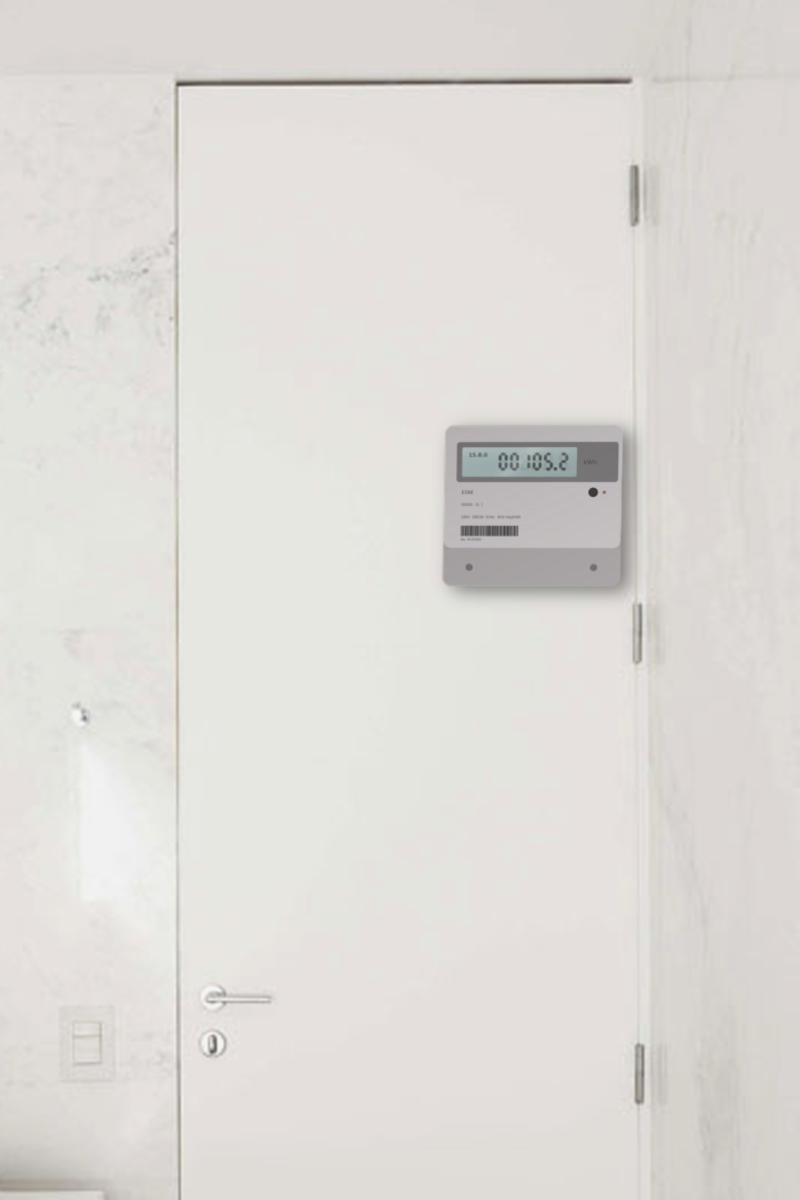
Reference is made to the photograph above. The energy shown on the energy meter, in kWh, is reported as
105.2 kWh
